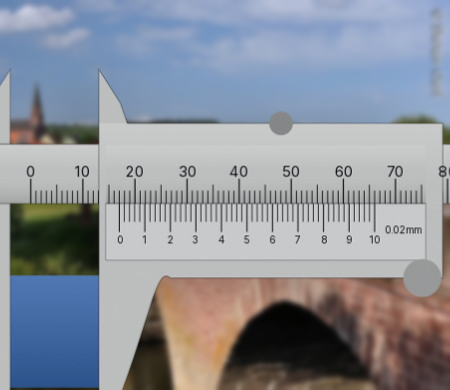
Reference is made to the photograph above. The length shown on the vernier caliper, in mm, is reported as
17.0 mm
